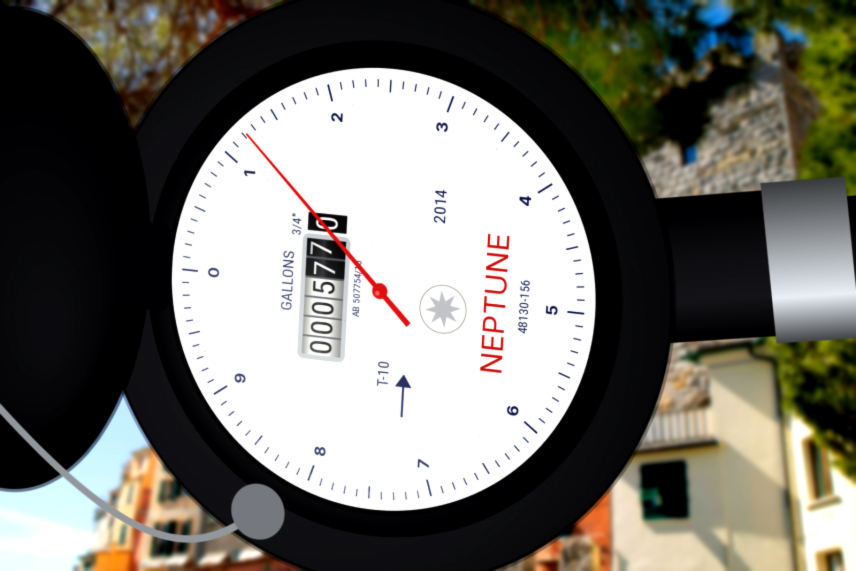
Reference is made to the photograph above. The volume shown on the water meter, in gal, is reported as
5771.2 gal
